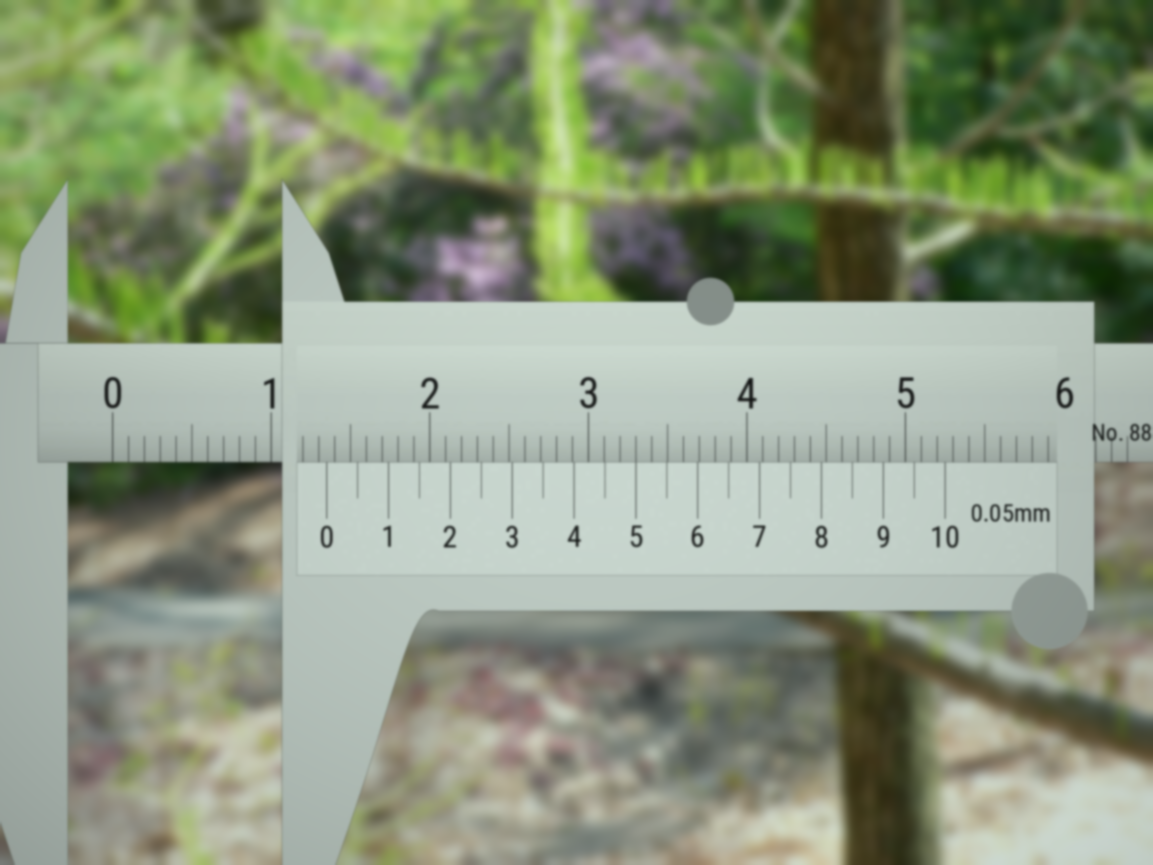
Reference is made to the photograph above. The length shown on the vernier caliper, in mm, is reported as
13.5 mm
